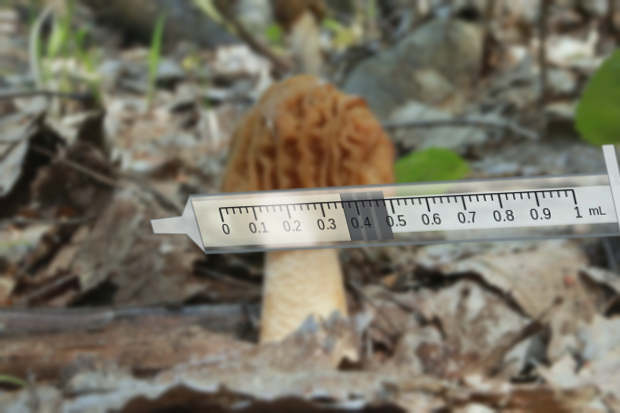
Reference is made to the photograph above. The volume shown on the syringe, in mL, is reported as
0.36 mL
